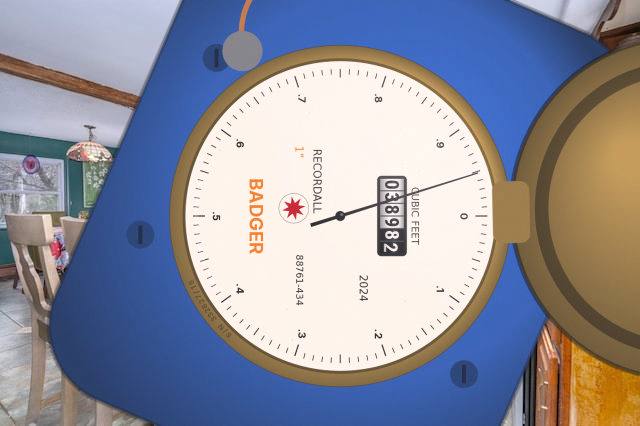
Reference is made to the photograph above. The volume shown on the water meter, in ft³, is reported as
38981.95 ft³
